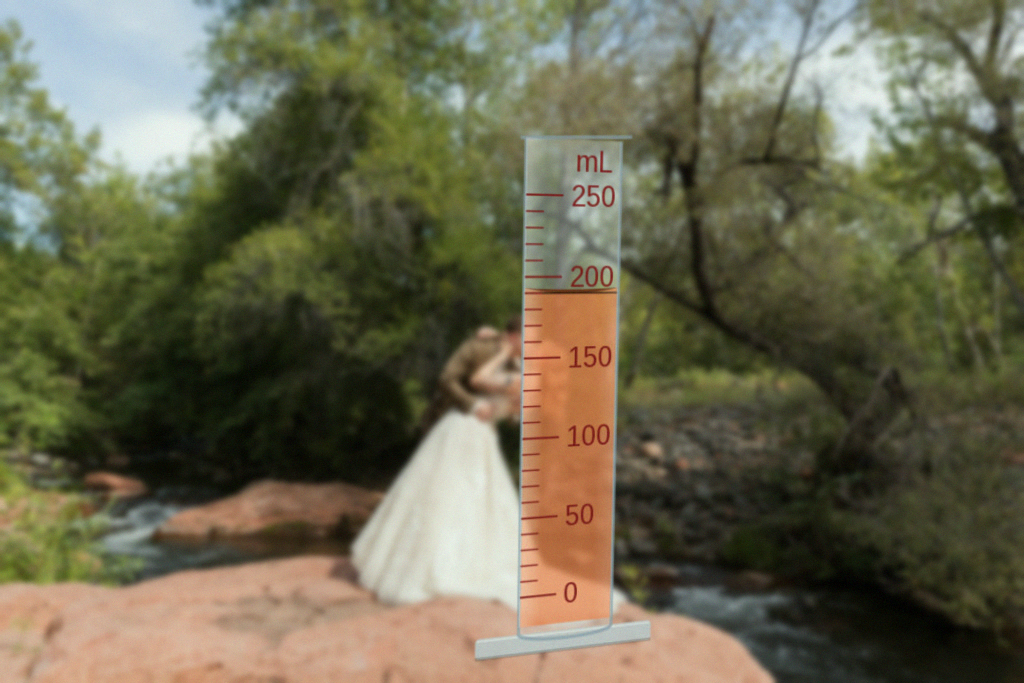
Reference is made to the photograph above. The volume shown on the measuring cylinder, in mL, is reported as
190 mL
